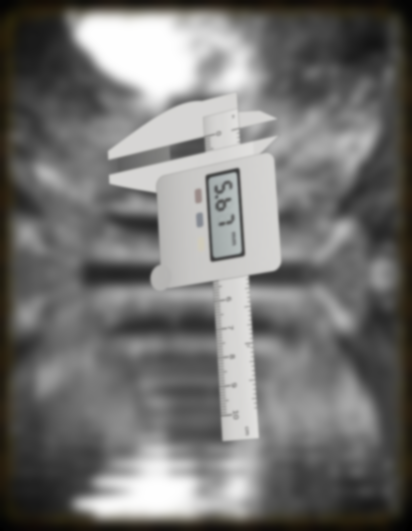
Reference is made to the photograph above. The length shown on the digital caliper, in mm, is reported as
5.67 mm
